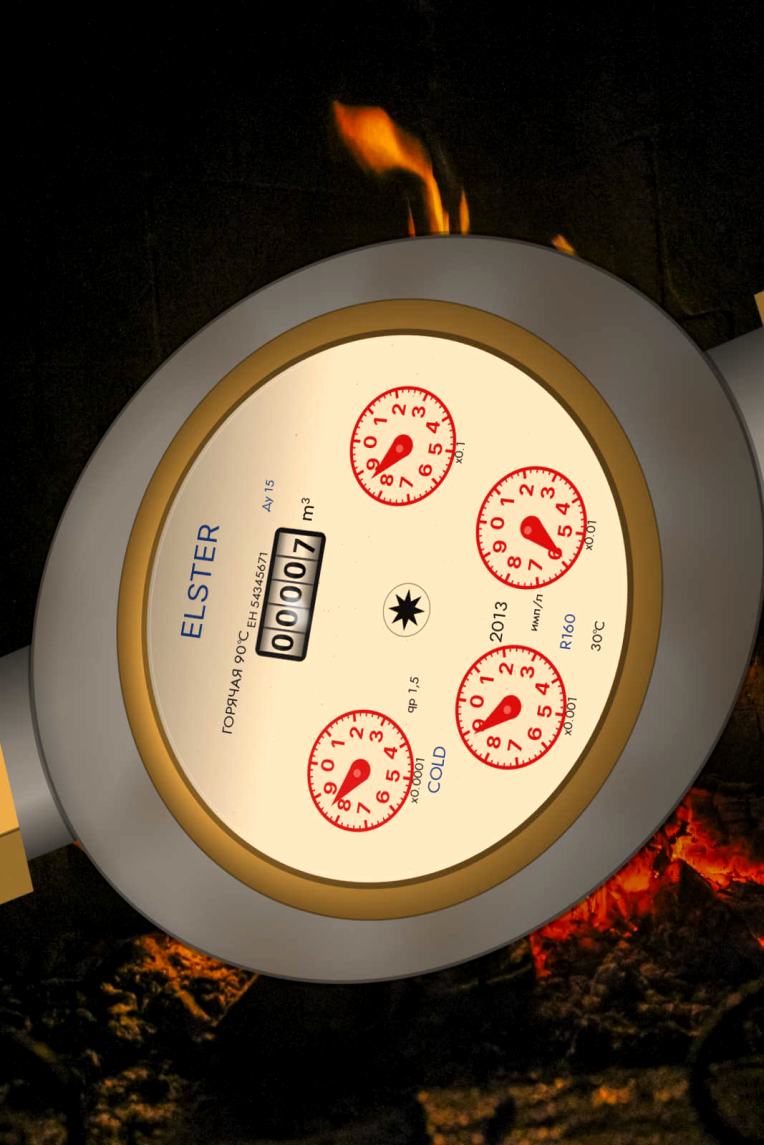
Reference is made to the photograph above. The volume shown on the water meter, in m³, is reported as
6.8588 m³
